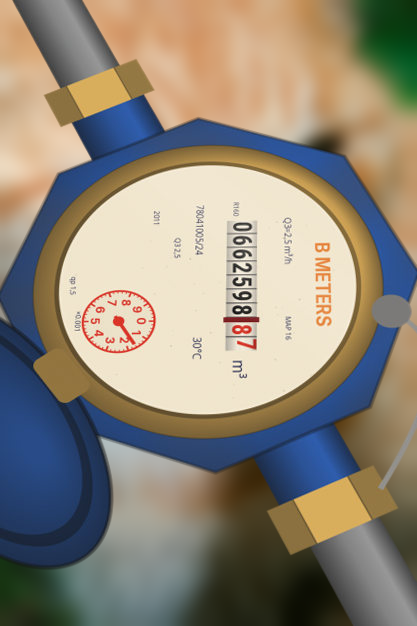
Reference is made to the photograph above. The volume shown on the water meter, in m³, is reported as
662598.871 m³
